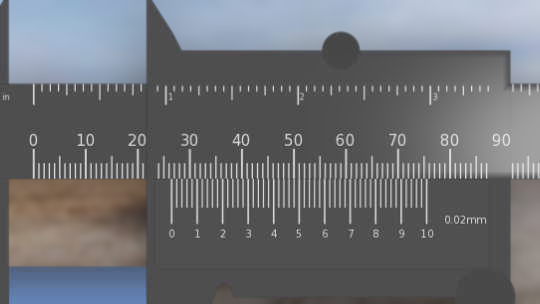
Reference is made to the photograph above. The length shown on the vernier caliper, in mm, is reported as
26.5 mm
